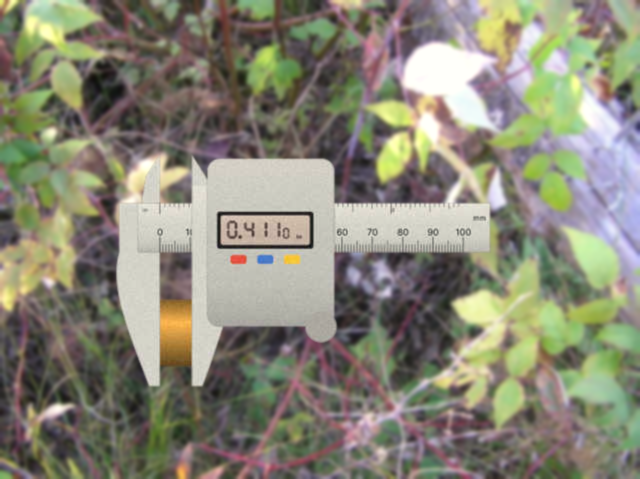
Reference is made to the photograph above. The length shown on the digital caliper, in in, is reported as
0.4110 in
